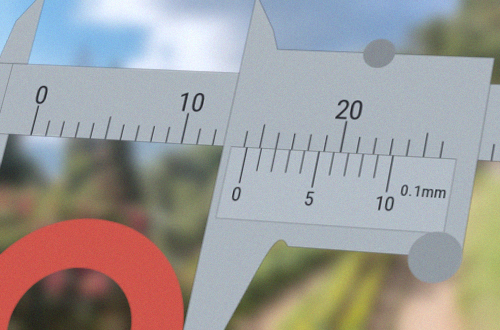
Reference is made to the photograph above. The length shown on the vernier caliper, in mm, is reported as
14.2 mm
